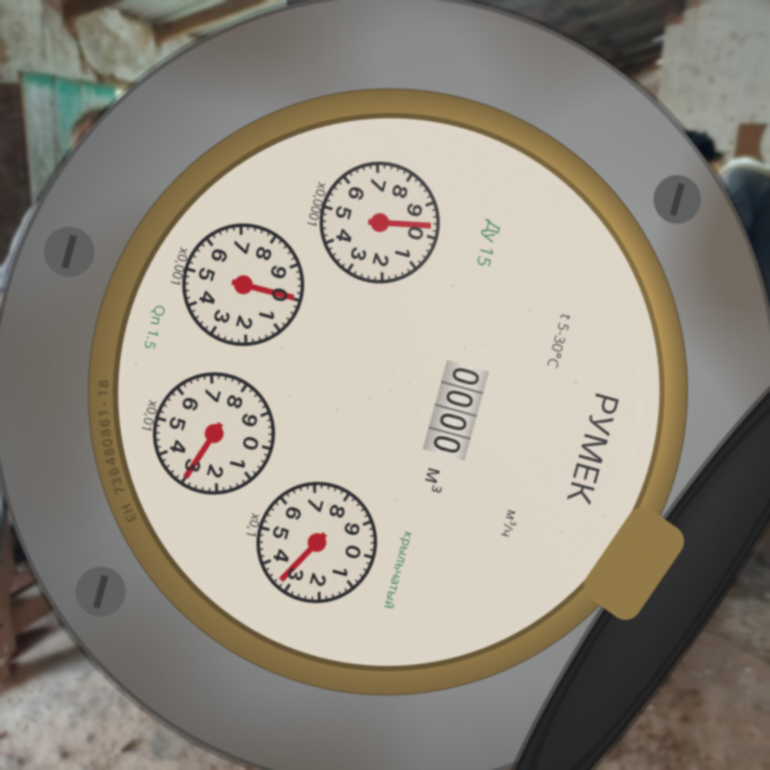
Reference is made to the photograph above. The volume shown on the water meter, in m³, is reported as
0.3299 m³
